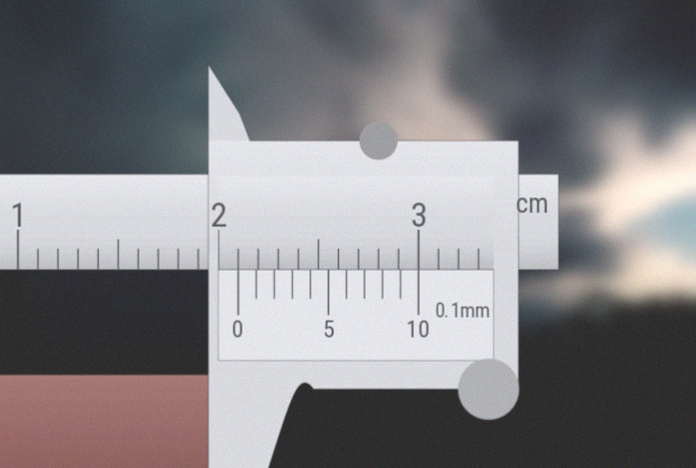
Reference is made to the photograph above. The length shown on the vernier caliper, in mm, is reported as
21.0 mm
